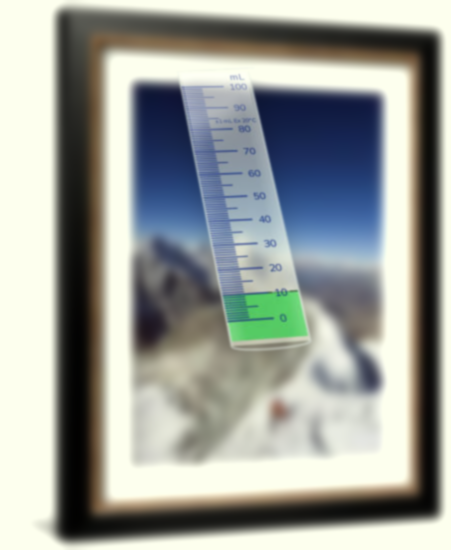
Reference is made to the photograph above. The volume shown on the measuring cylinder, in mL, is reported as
10 mL
